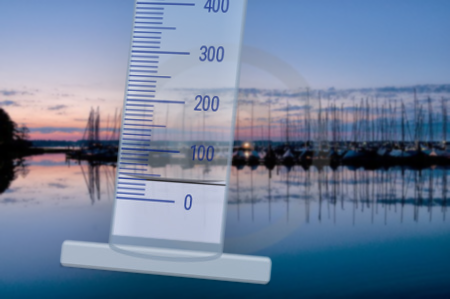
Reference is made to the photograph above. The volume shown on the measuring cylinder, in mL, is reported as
40 mL
